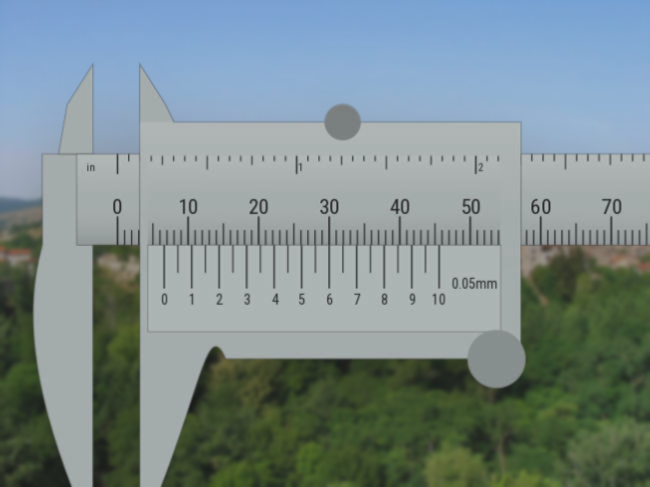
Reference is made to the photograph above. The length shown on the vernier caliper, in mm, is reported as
6.6 mm
